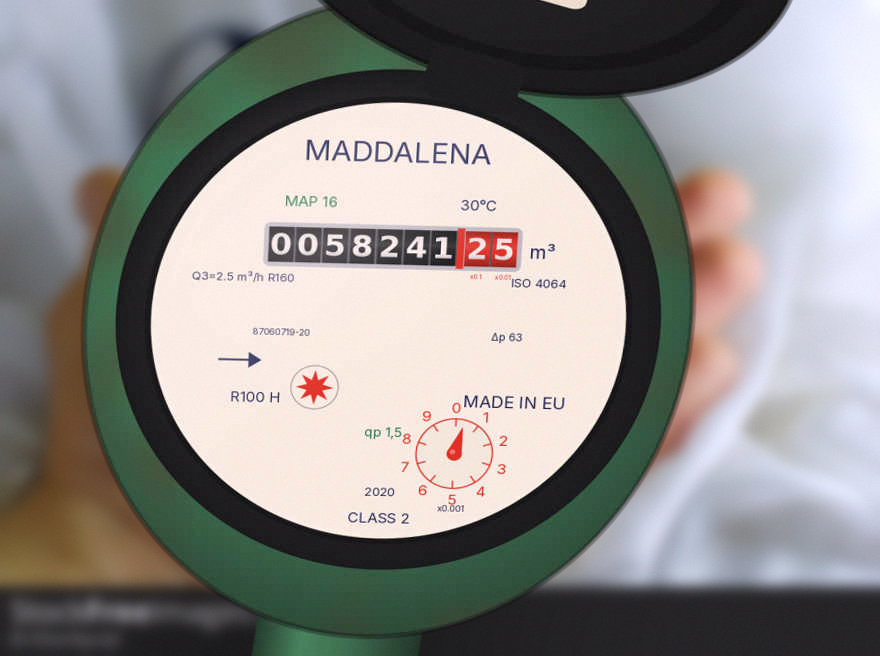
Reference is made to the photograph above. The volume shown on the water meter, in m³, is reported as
58241.250 m³
